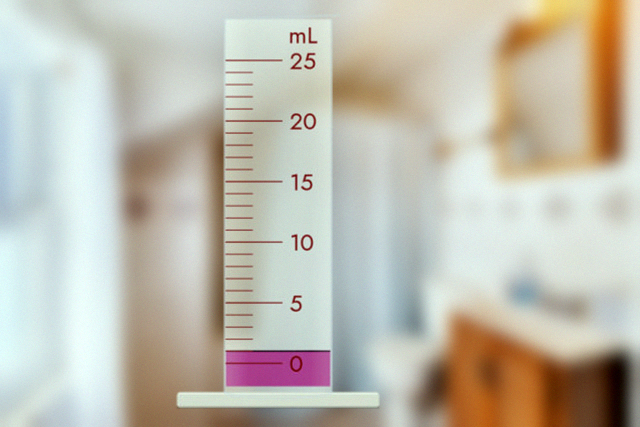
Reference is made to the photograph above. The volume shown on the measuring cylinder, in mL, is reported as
1 mL
